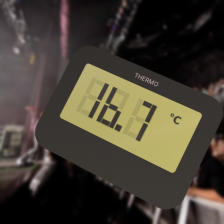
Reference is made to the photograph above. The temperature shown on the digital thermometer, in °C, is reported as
16.7 °C
